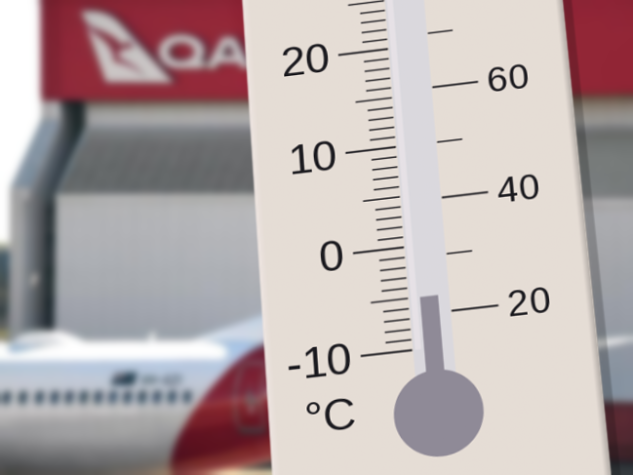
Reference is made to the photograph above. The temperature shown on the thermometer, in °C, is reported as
-5 °C
